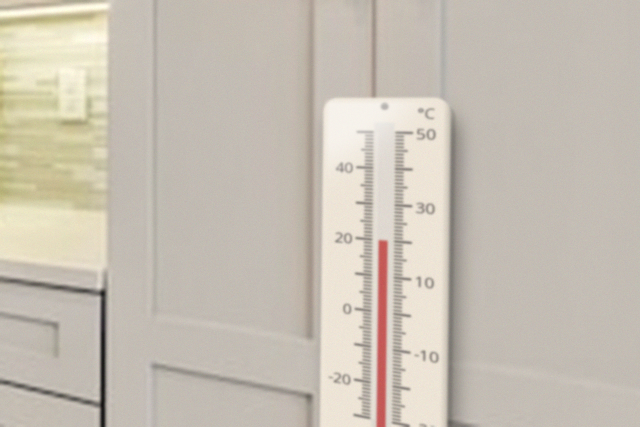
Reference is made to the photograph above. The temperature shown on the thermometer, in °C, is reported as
20 °C
